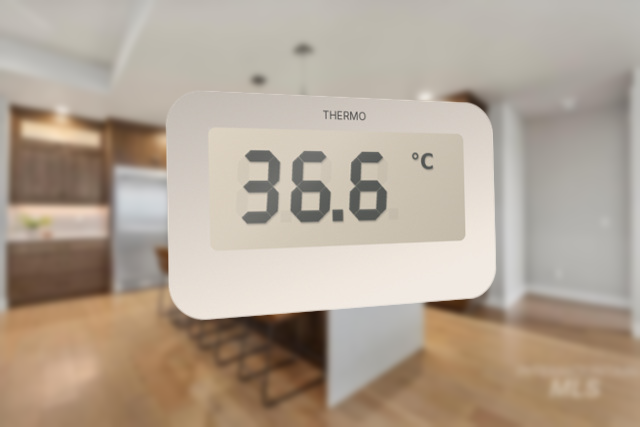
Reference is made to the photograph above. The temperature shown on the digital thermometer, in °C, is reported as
36.6 °C
